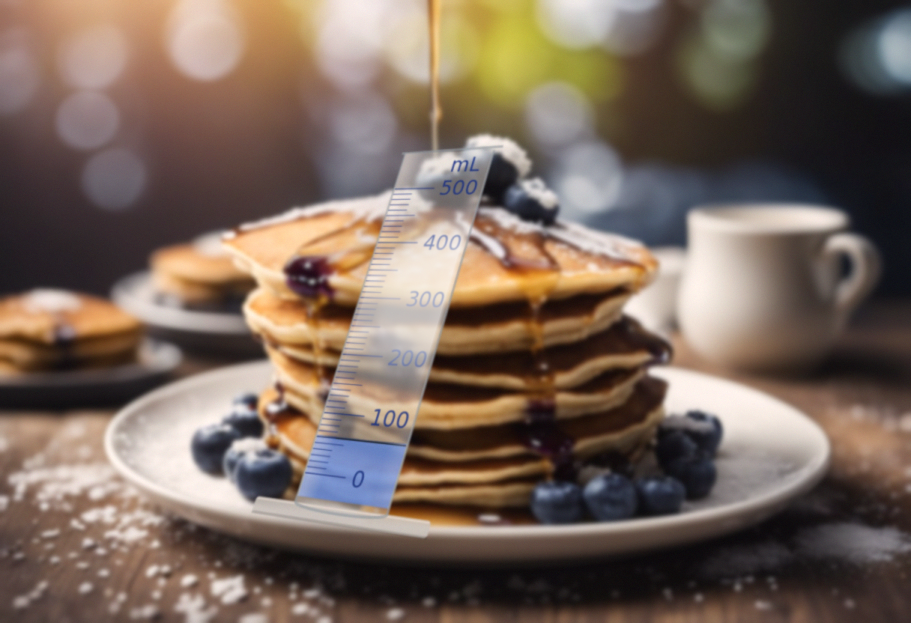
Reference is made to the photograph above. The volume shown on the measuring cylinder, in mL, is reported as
60 mL
